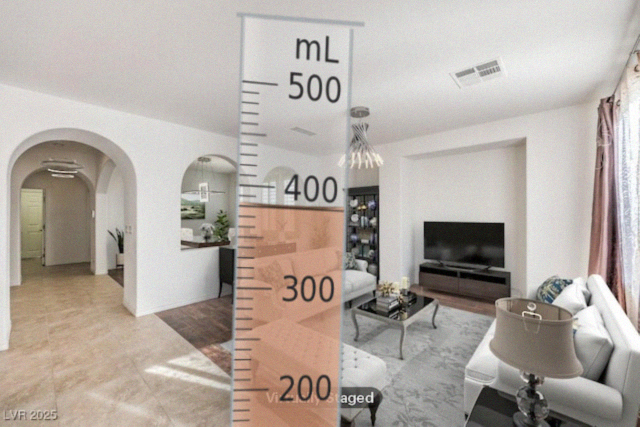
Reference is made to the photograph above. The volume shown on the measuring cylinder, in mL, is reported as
380 mL
